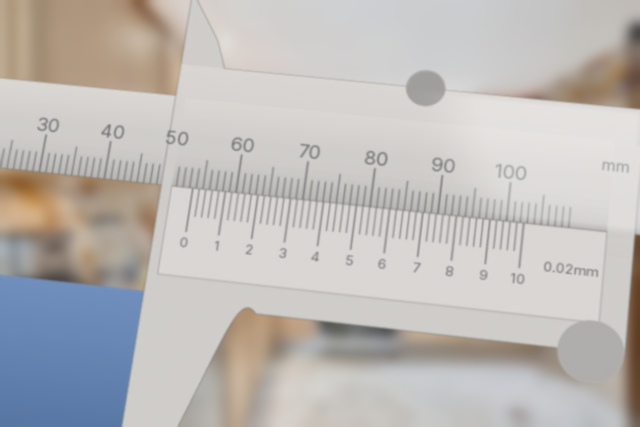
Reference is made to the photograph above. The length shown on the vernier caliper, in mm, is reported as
53.5 mm
